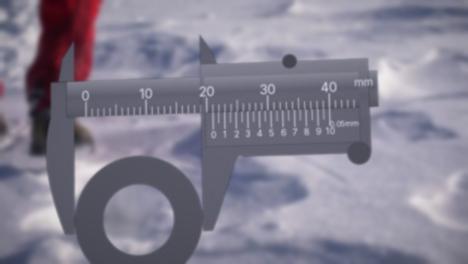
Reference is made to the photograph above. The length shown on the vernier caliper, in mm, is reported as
21.0 mm
